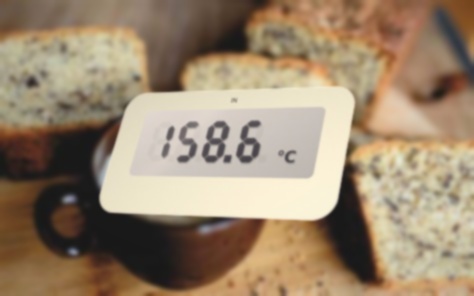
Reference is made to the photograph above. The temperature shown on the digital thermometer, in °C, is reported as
158.6 °C
